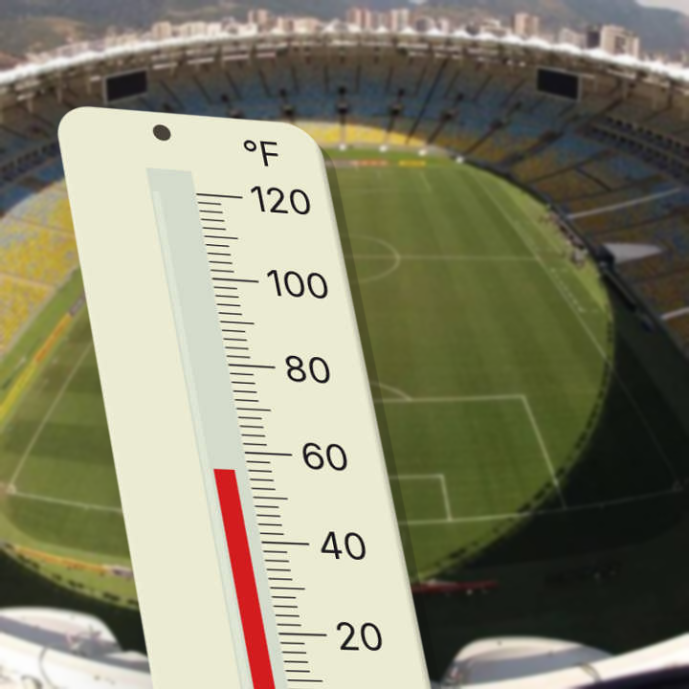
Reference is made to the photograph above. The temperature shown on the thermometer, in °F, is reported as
56 °F
